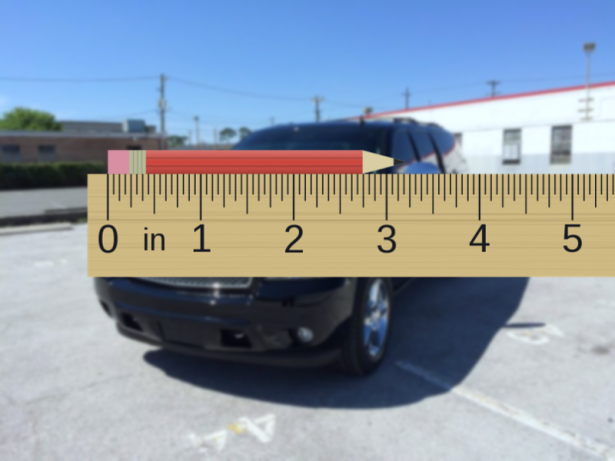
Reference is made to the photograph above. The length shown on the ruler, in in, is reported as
3.1875 in
